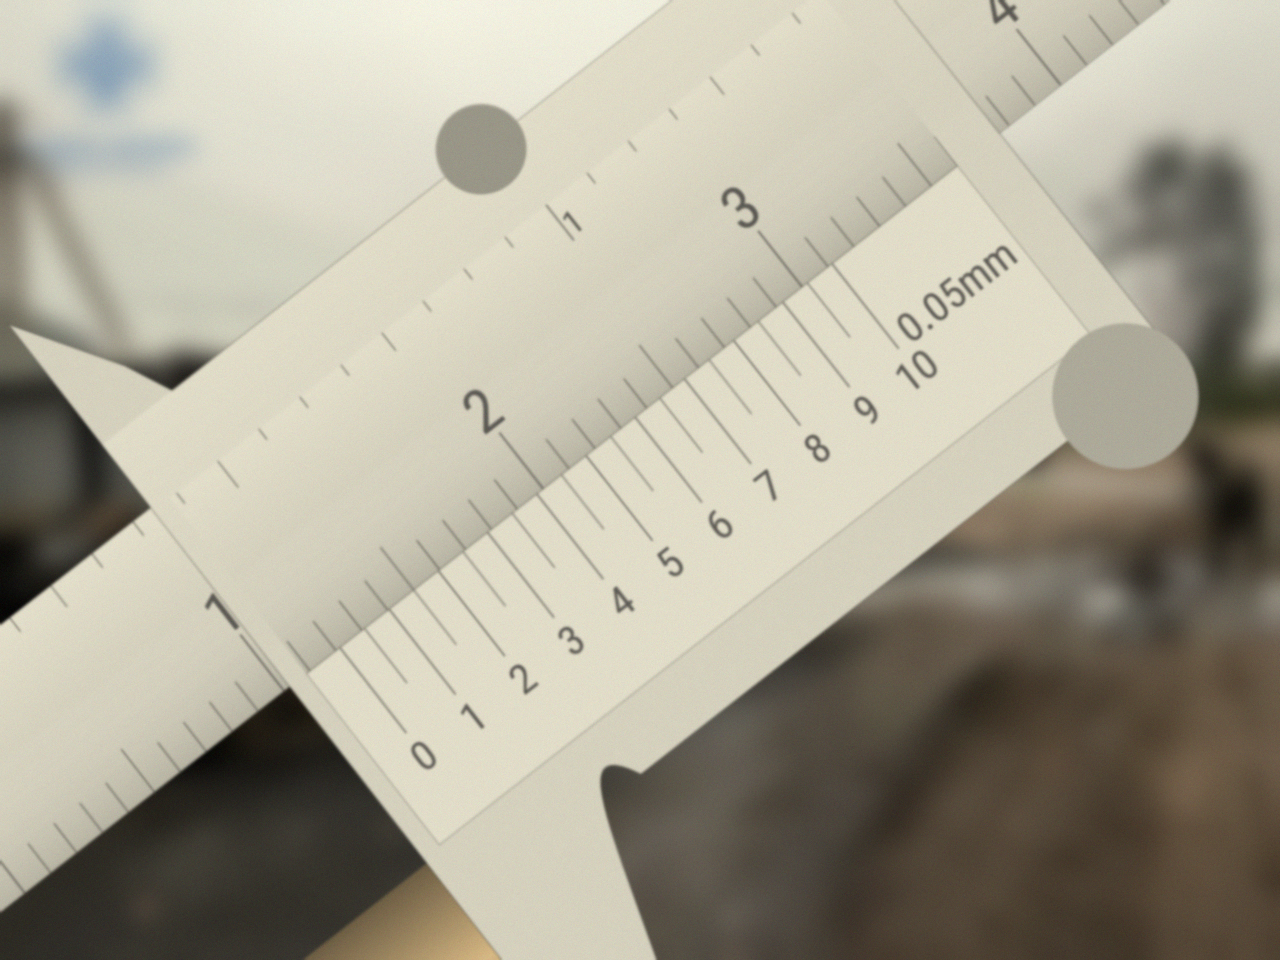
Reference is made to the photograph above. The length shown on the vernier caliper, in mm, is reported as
12.15 mm
